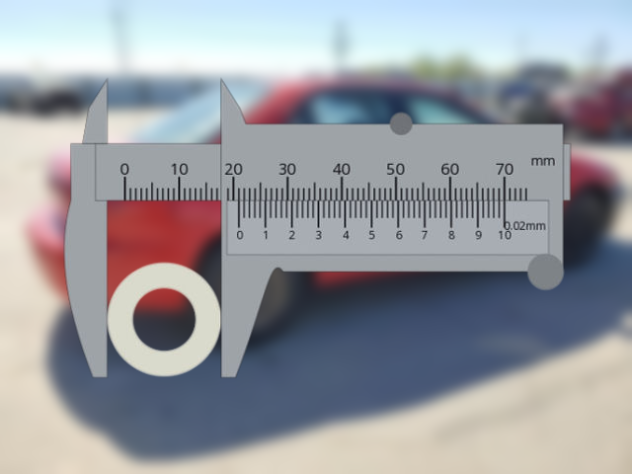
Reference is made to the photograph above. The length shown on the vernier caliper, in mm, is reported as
21.0 mm
